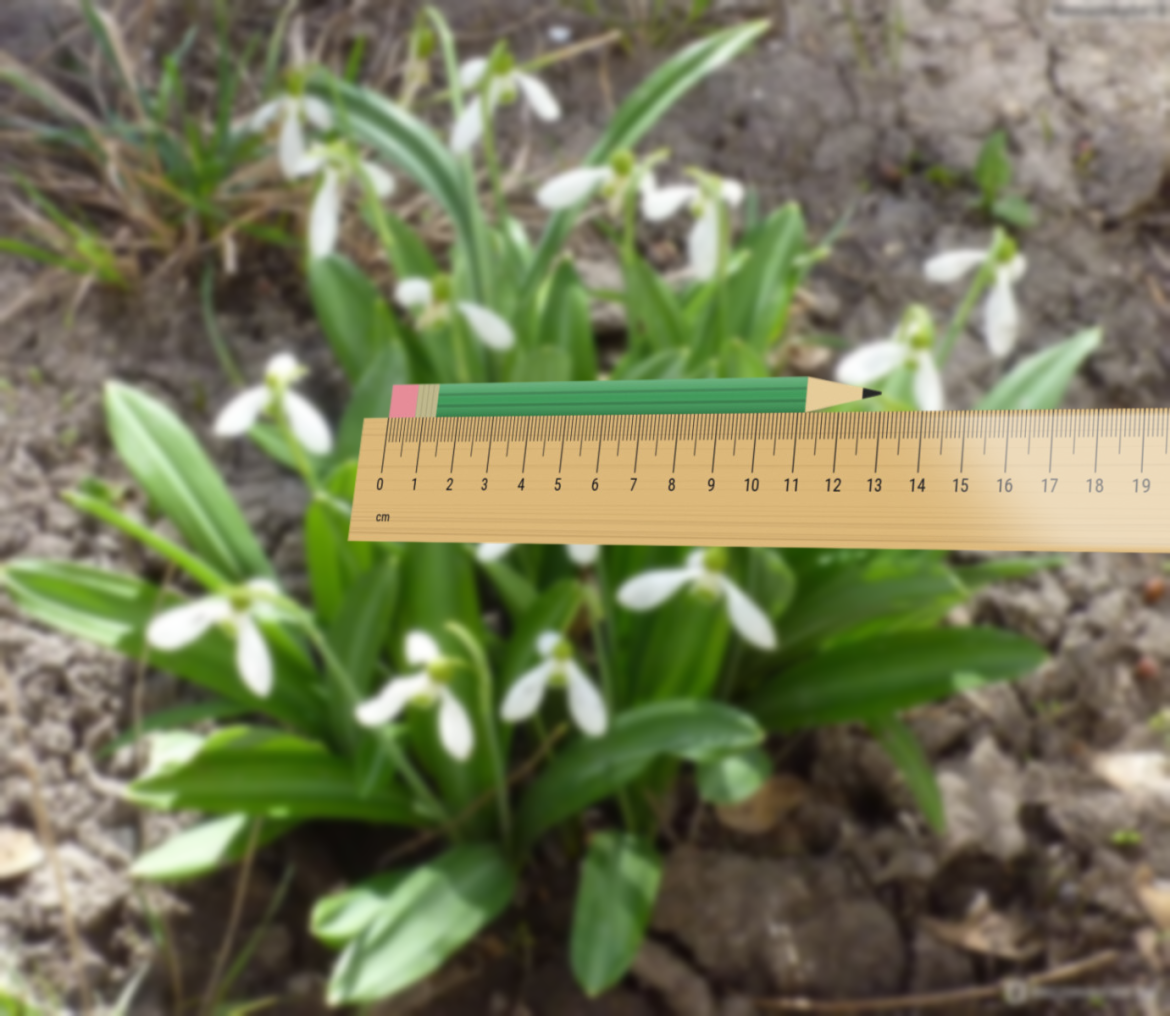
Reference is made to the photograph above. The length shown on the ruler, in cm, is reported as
13 cm
